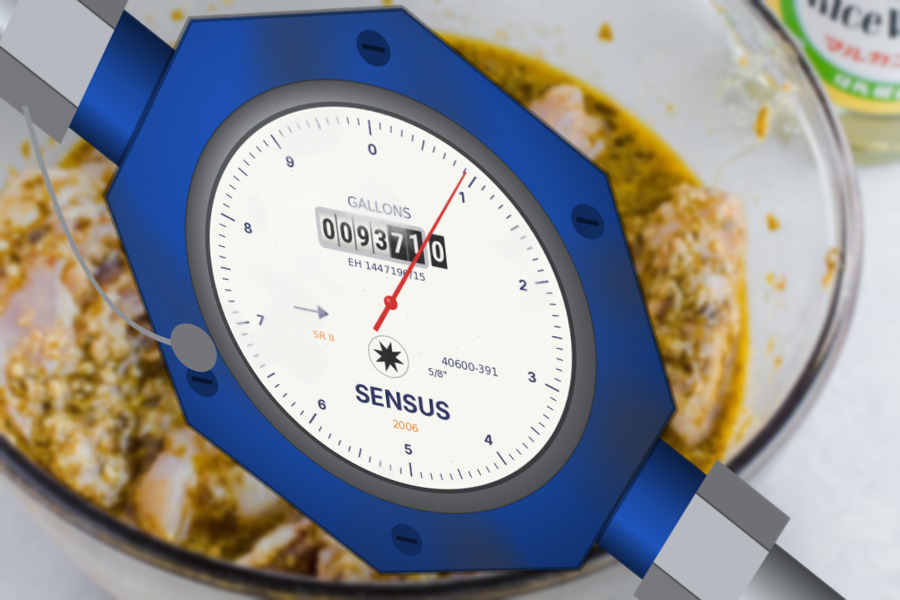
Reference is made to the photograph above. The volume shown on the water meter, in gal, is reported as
93710.9 gal
